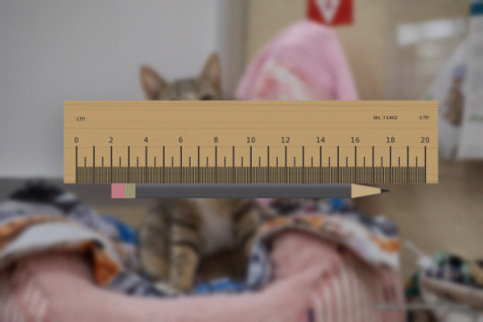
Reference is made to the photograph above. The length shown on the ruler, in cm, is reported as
16 cm
